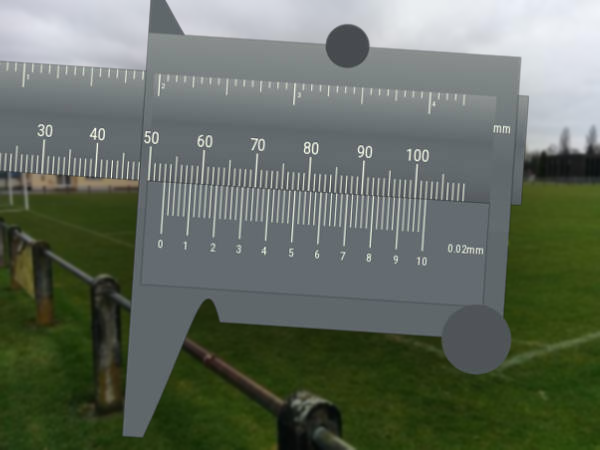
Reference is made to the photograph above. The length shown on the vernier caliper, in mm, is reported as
53.0 mm
